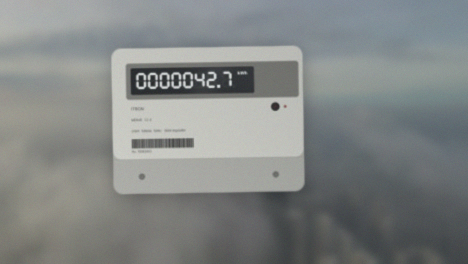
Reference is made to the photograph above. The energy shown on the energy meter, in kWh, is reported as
42.7 kWh
